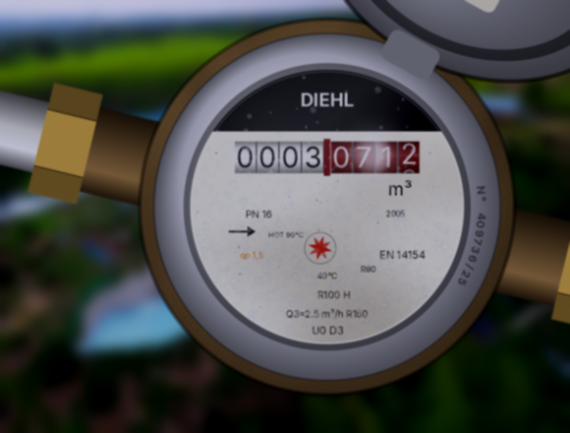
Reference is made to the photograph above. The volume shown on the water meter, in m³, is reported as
3.0712 m³
